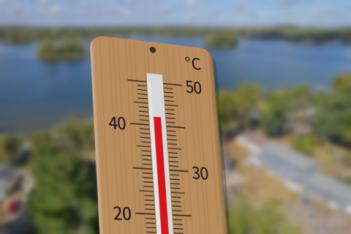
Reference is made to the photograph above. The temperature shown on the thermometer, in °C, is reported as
42 °C
